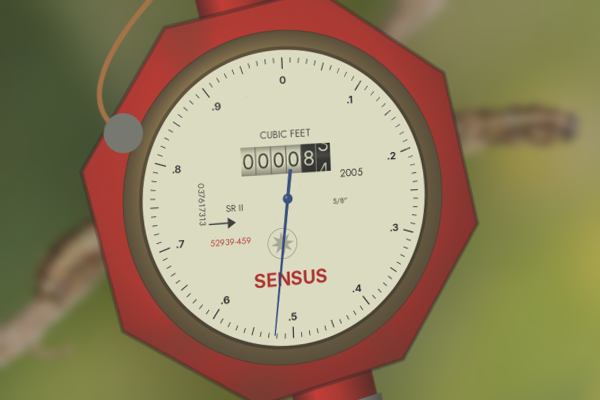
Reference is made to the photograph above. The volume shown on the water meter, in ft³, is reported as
83.52 ft³
